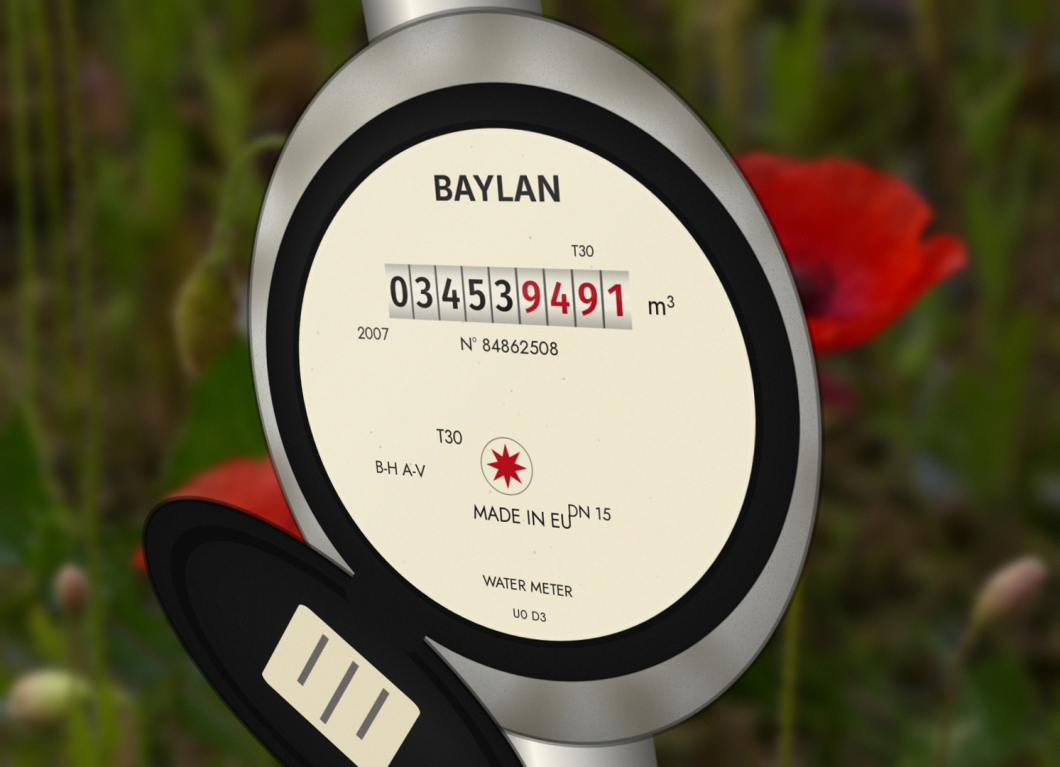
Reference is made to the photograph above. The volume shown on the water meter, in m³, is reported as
3453.9491 m³
